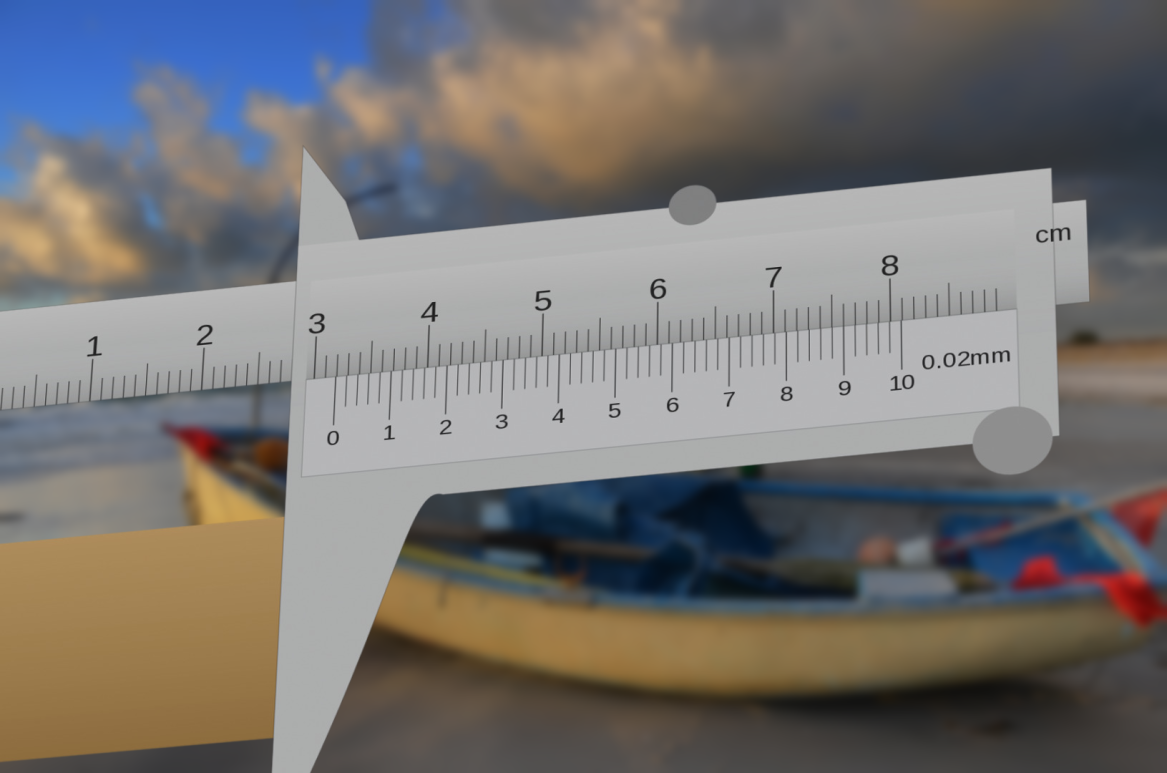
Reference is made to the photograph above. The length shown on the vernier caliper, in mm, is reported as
31.9 mm
